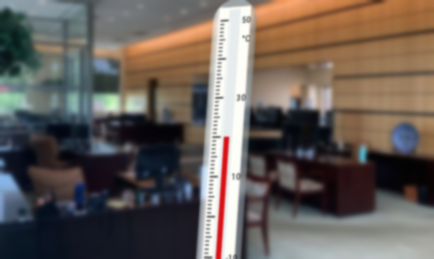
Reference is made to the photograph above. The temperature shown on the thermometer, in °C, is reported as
20 °C
